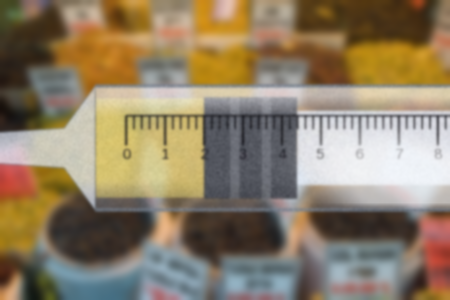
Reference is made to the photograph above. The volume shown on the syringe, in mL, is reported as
2 mL
